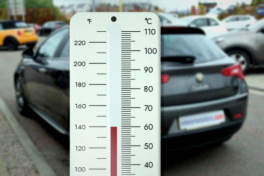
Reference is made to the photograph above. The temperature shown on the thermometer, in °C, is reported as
60 °C
